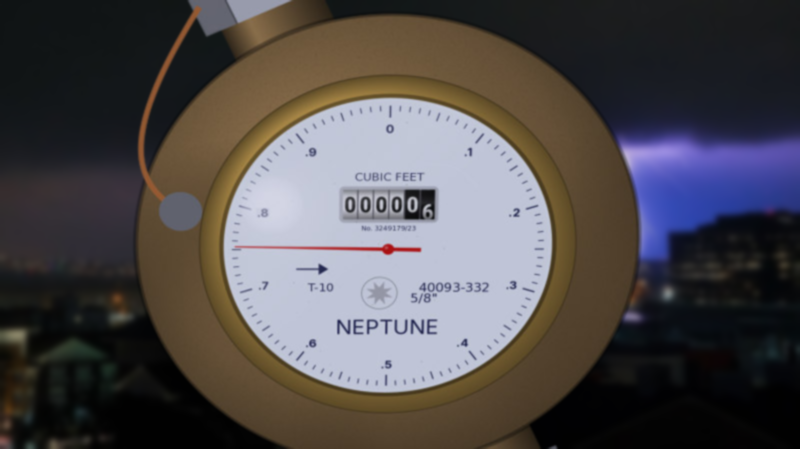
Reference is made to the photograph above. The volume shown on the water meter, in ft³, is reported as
5.75 ft³
